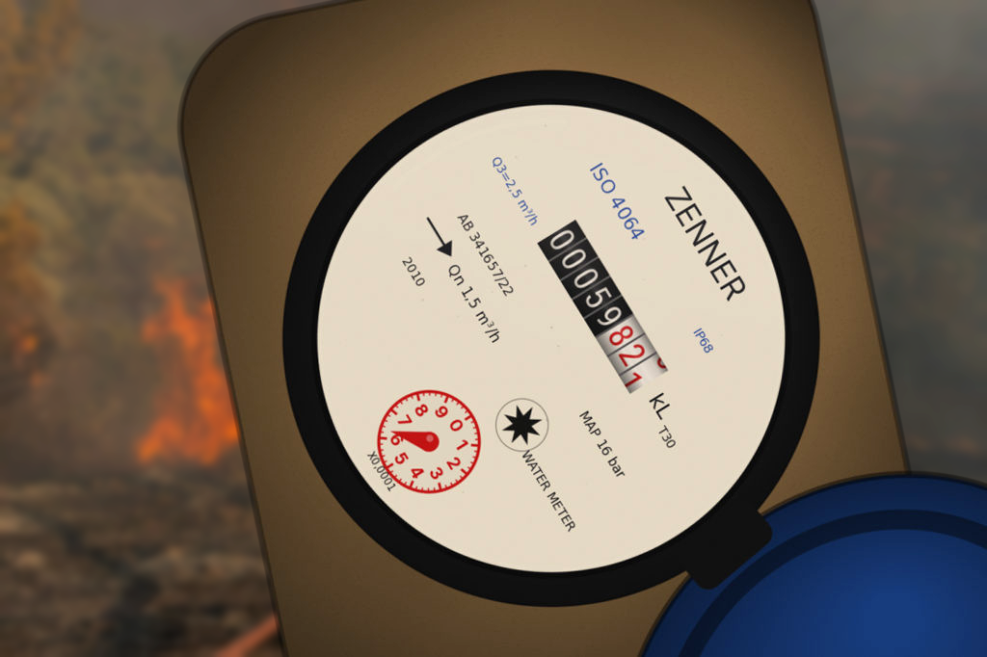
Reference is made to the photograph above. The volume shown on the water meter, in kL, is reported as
59.8206 kL
